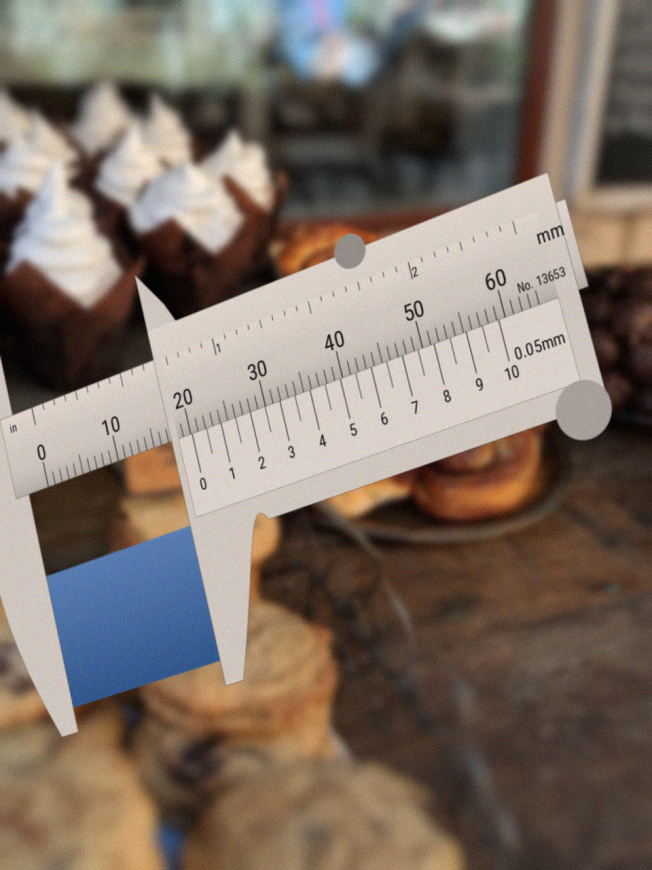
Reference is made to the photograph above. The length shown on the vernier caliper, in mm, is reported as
20.2 mm
